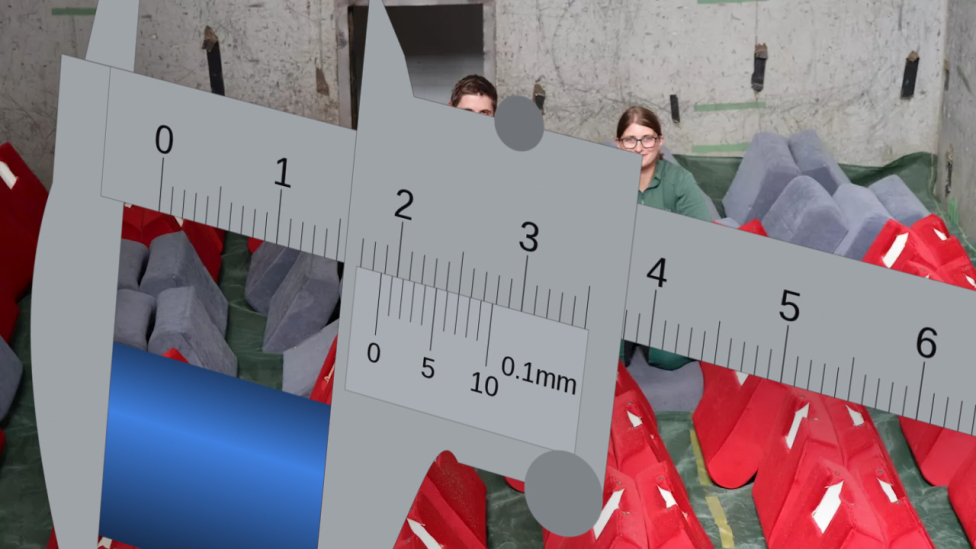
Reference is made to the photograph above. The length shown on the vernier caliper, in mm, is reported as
18.7 mm
